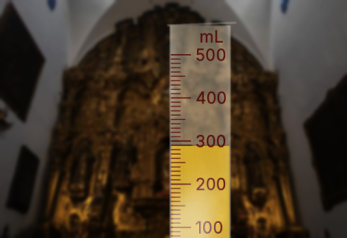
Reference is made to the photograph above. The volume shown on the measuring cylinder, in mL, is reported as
290 mL
